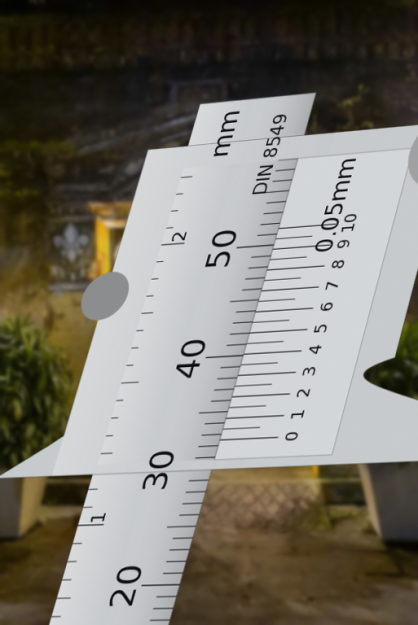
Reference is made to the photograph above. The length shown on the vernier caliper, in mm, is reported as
32.5 mm
